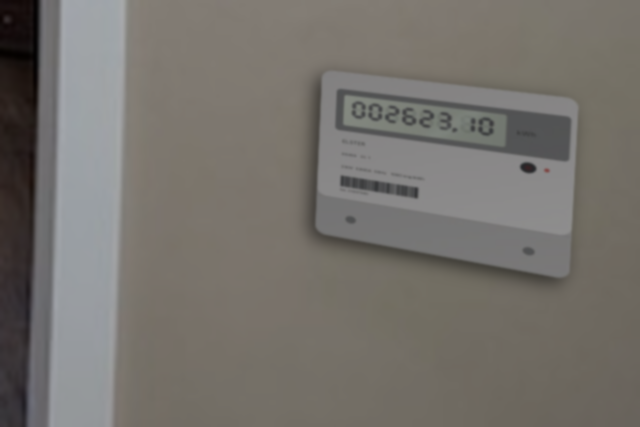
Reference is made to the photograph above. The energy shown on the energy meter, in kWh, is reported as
2623.10 kWh
